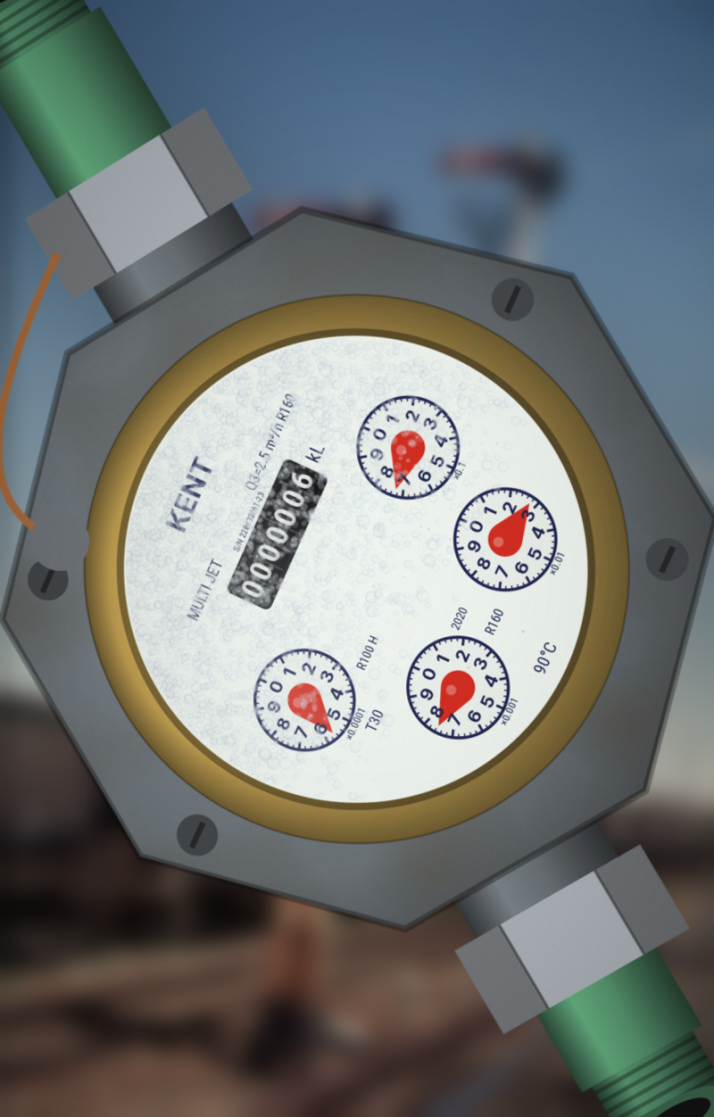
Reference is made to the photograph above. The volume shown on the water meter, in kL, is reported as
6.7275 kL
